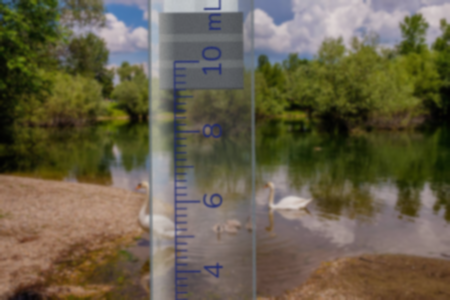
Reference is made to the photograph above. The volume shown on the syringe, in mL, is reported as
9.2 mL
